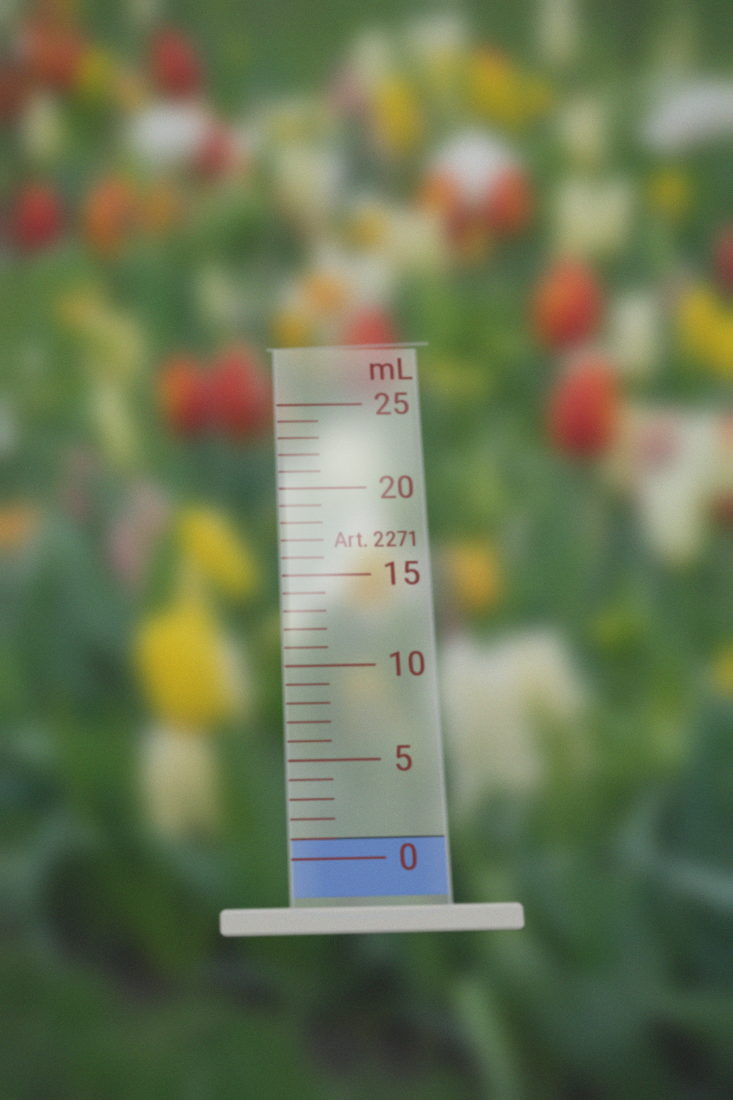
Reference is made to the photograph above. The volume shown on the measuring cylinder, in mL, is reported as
1 mL
